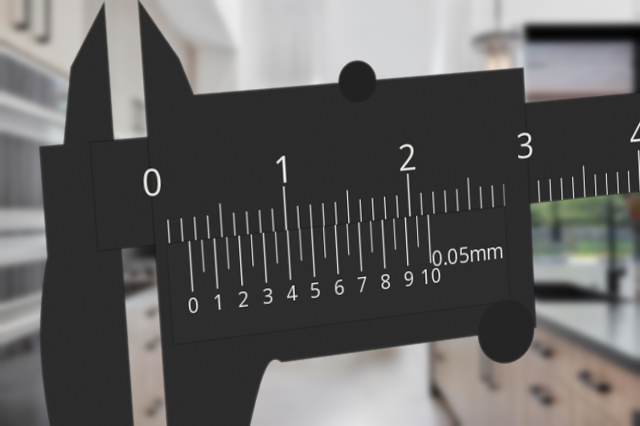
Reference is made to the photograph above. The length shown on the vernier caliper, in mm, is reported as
2.5 mm
